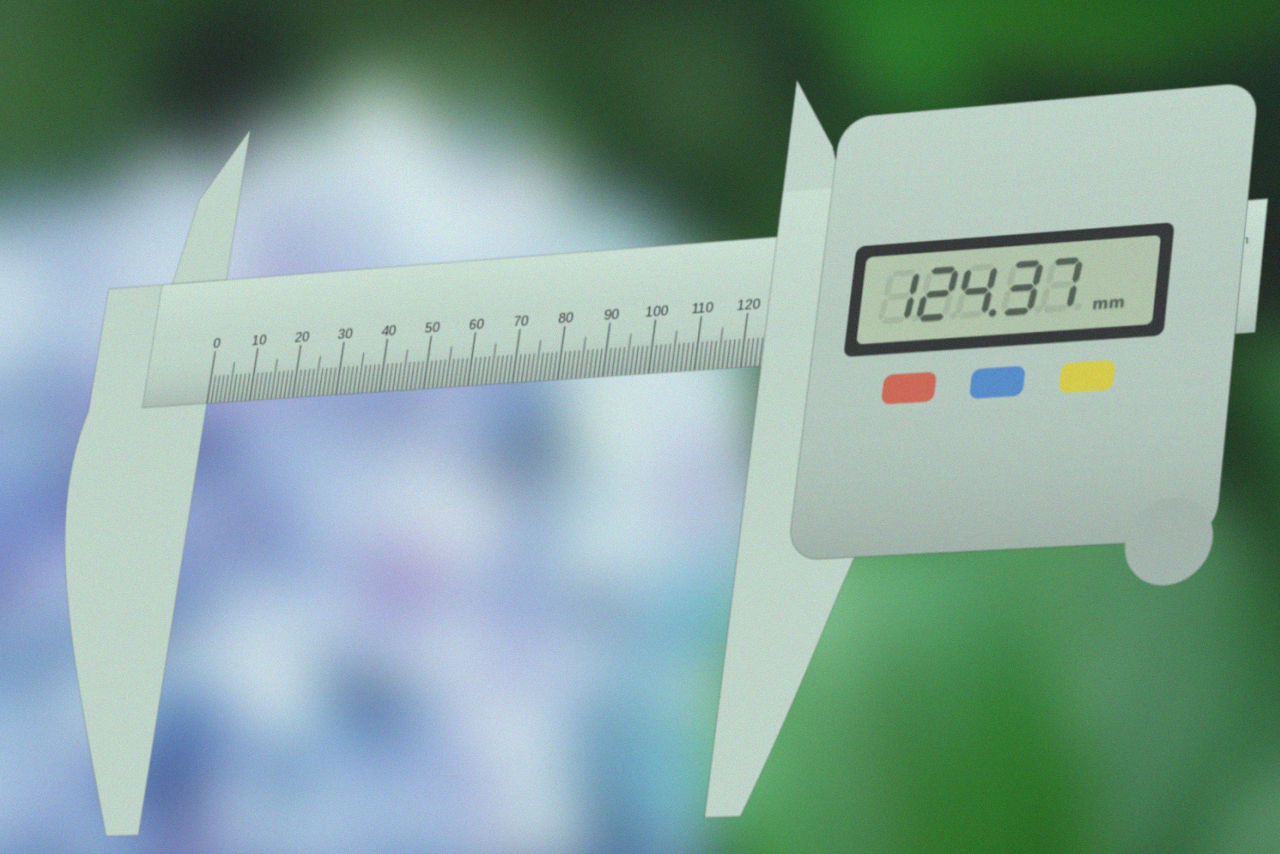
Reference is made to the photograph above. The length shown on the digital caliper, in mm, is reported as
124.37 mm
